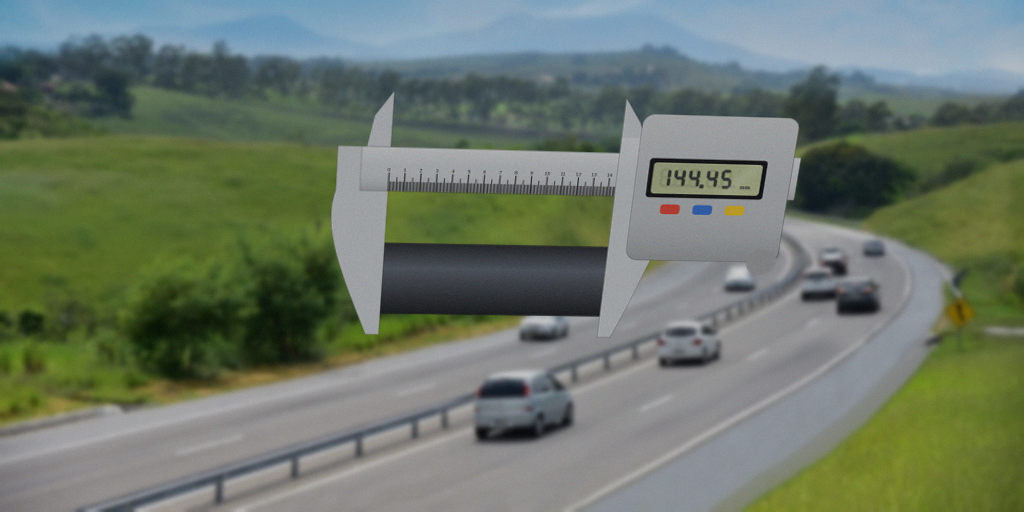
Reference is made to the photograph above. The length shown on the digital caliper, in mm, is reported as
144.45 mm
